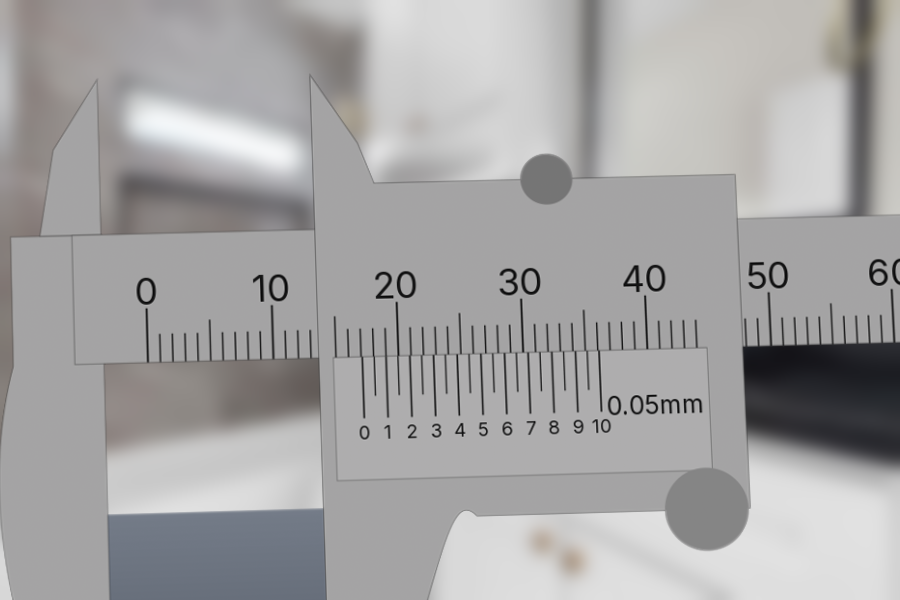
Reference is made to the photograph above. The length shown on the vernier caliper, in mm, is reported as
17.1 mm
